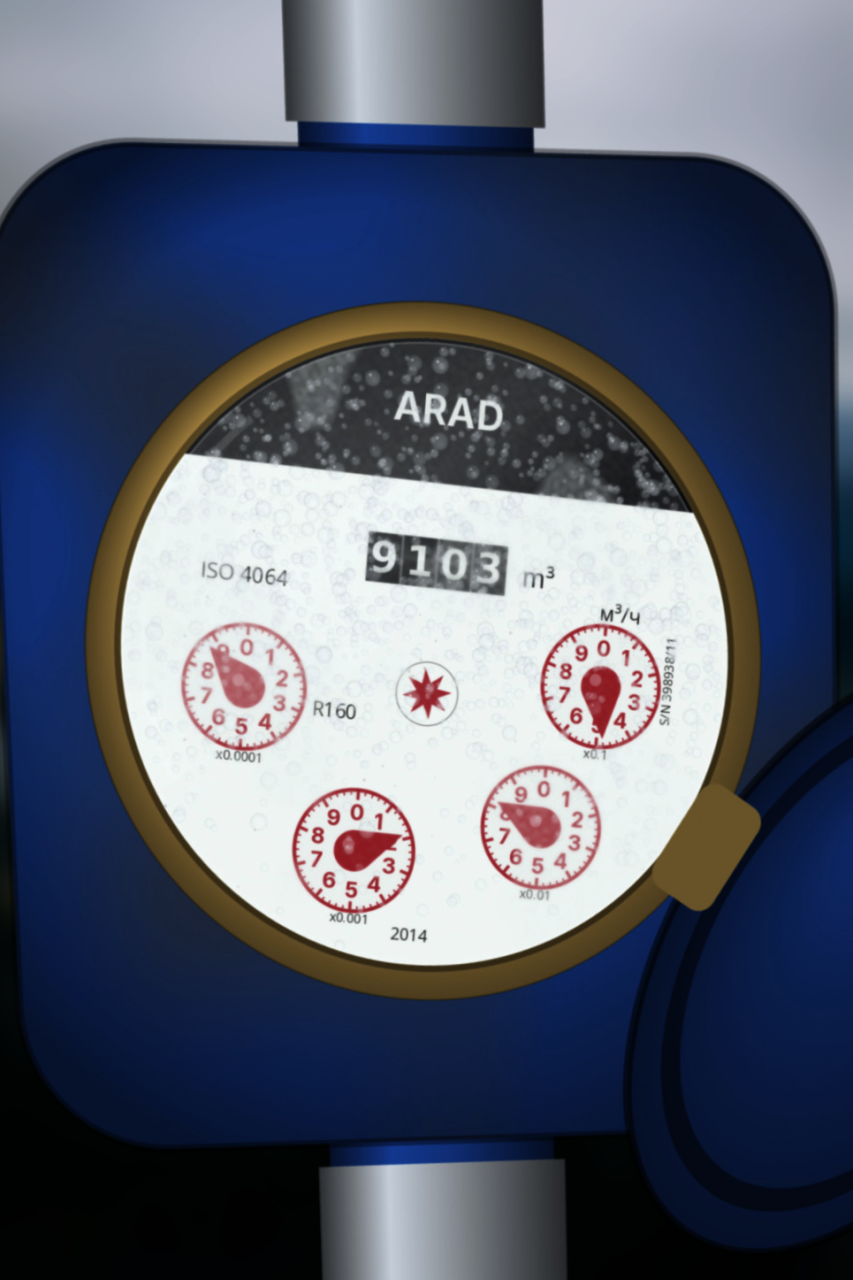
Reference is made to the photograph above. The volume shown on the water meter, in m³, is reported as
9103.4818 m³
